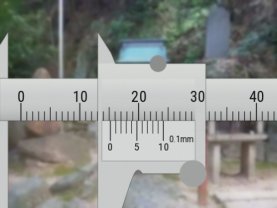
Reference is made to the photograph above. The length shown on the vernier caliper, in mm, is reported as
15.2 mm
